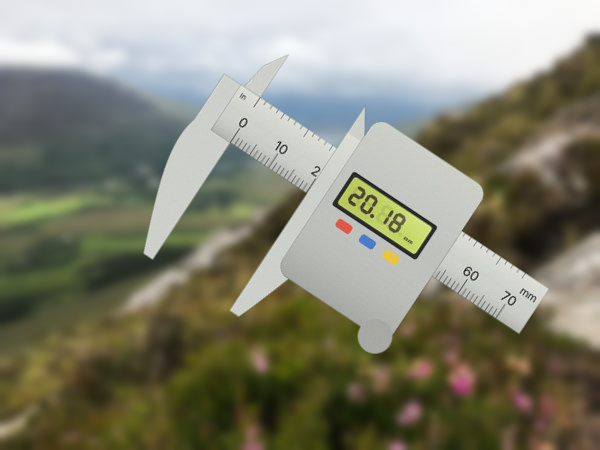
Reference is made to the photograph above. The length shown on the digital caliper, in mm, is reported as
20.18 mm
